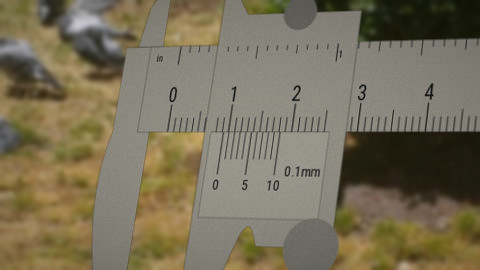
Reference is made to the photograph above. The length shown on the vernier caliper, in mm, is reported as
9.2 mm
